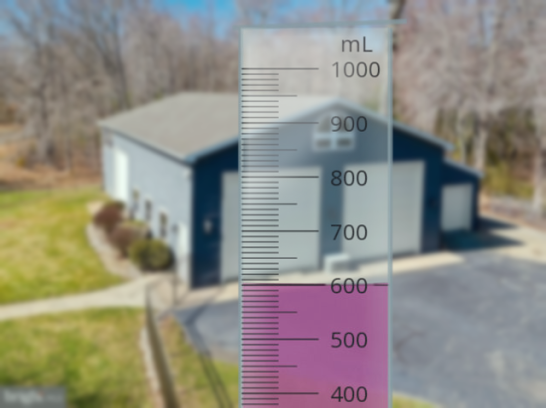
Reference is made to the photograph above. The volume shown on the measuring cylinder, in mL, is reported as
600 mL
